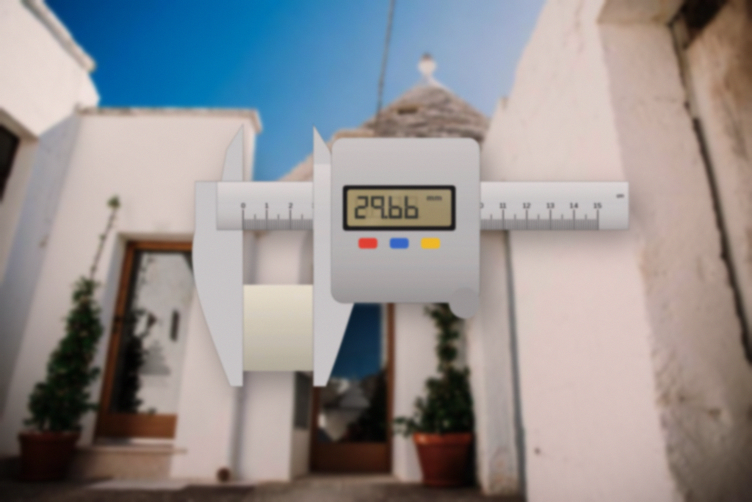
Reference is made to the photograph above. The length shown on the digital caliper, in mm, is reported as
29.66 mm
